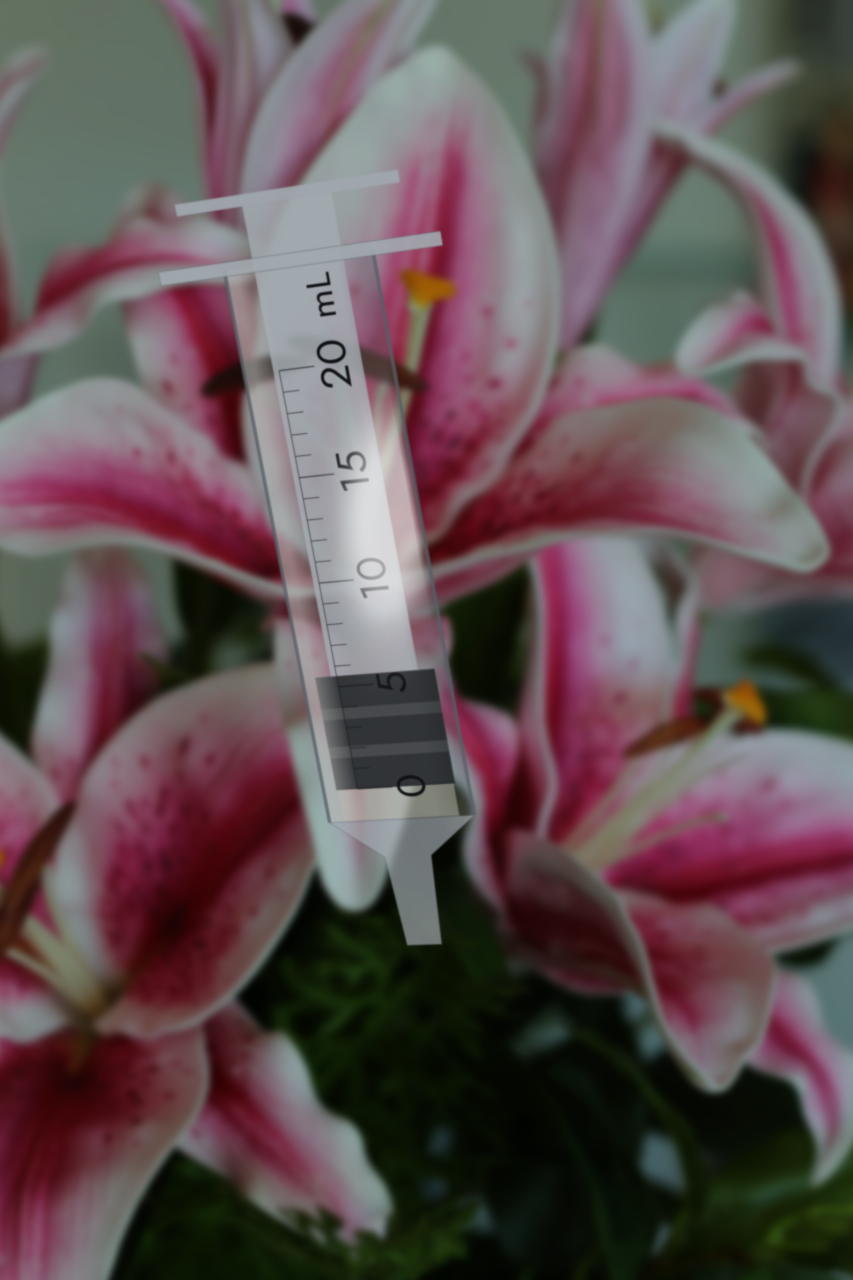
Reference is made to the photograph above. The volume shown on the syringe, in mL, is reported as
0 mL
